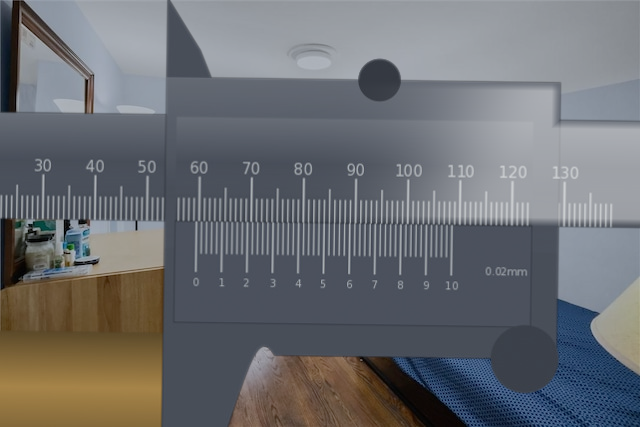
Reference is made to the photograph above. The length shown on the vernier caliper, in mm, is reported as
59.5 mm
